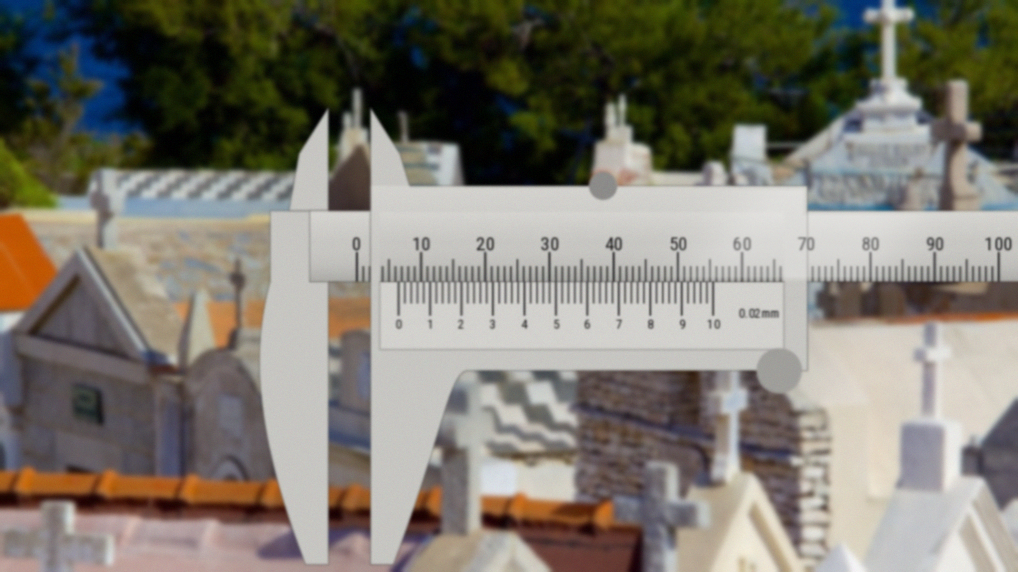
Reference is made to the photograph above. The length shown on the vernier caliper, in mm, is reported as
6.5 mm
